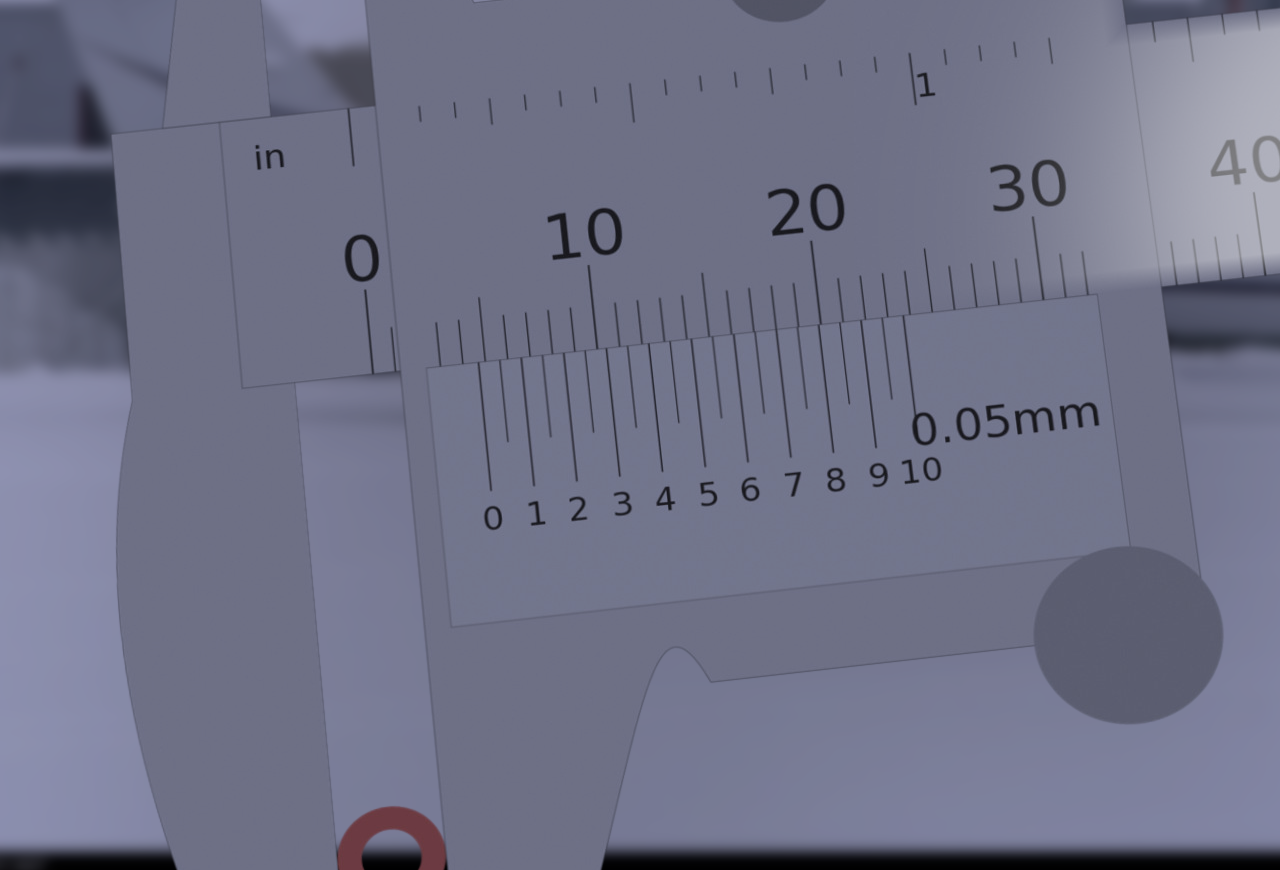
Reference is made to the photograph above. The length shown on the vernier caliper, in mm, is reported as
4.7 mm
